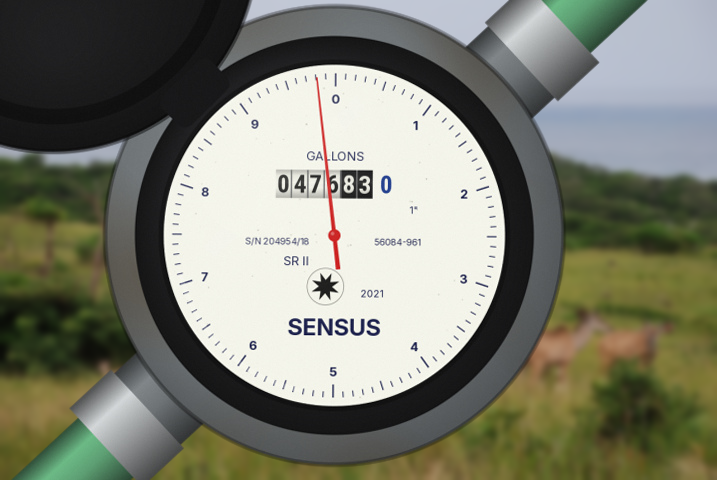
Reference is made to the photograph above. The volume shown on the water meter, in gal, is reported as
476829.8 gal
